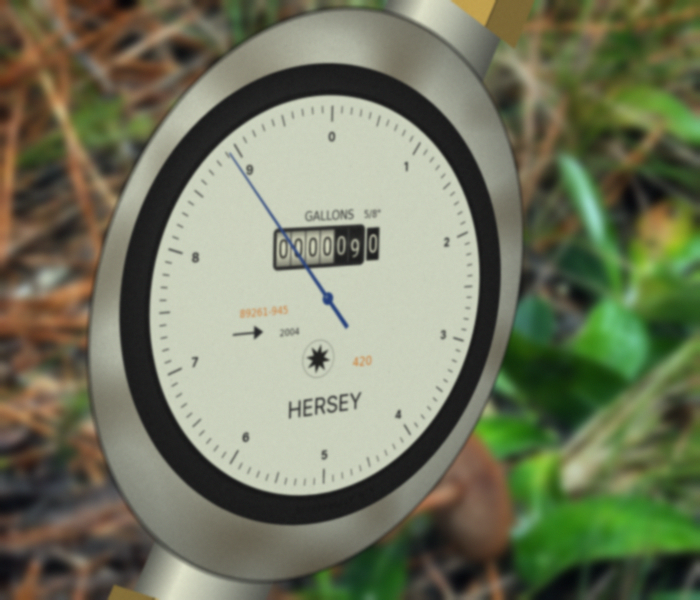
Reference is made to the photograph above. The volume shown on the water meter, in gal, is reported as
88.9 gal
